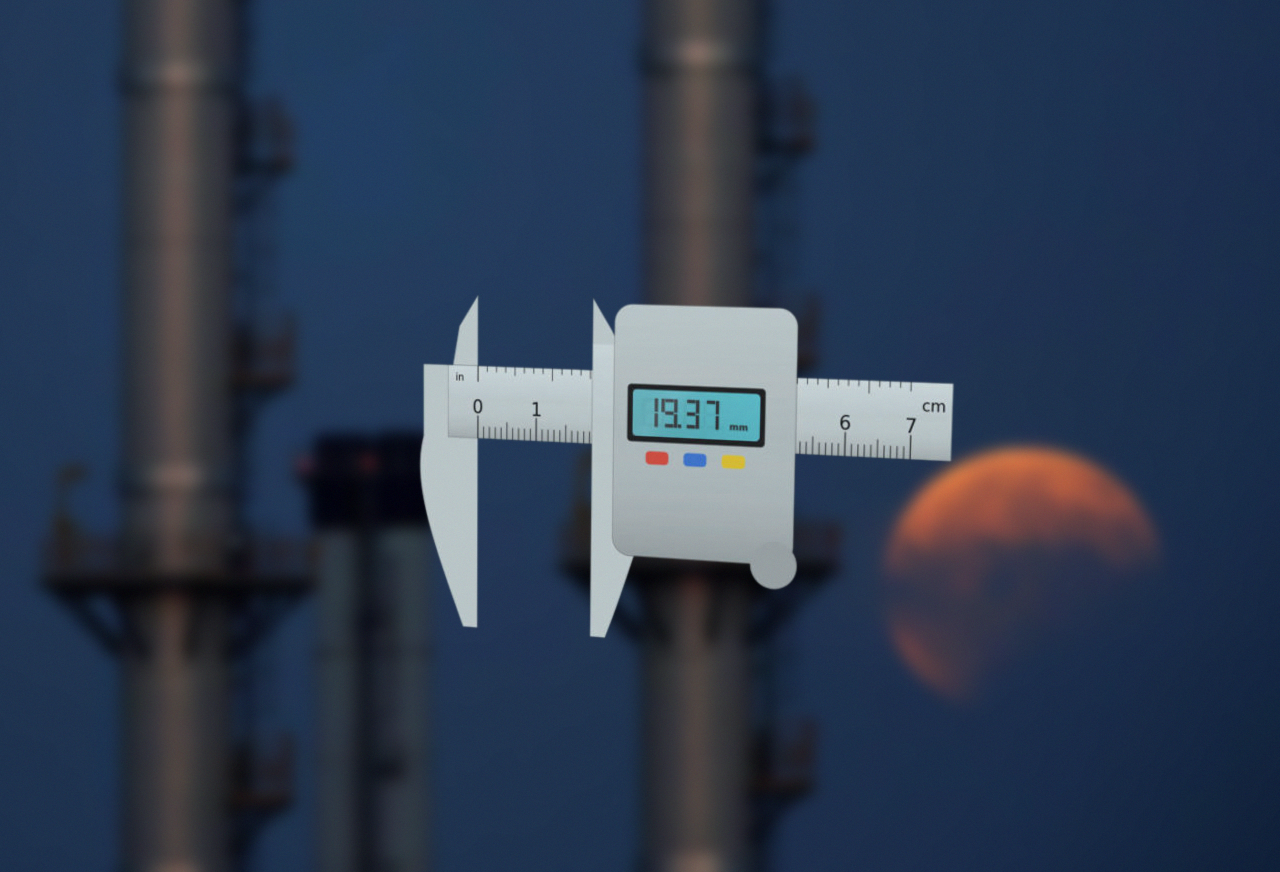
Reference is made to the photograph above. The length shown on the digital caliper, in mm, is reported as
19.37 mm
